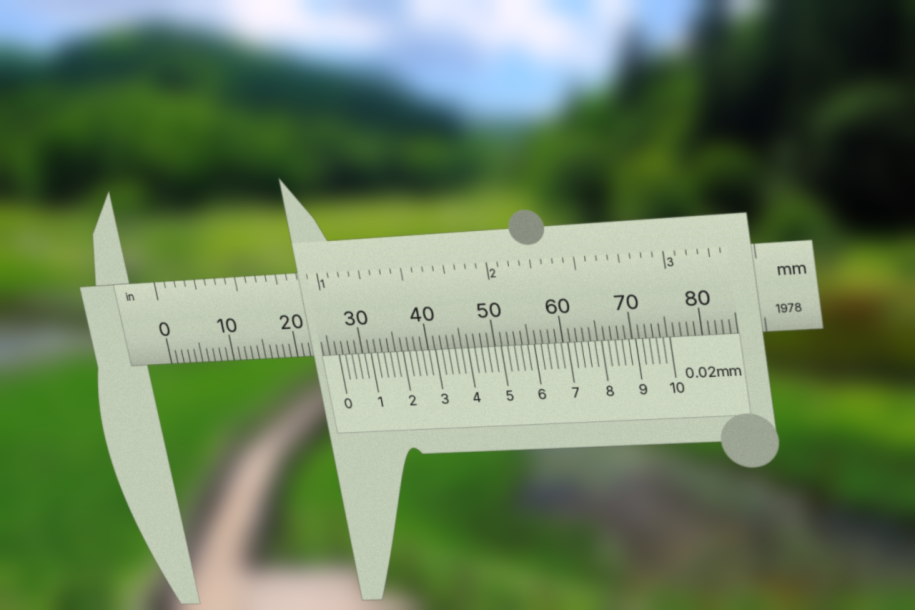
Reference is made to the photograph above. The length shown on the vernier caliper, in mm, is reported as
26.4 mm
